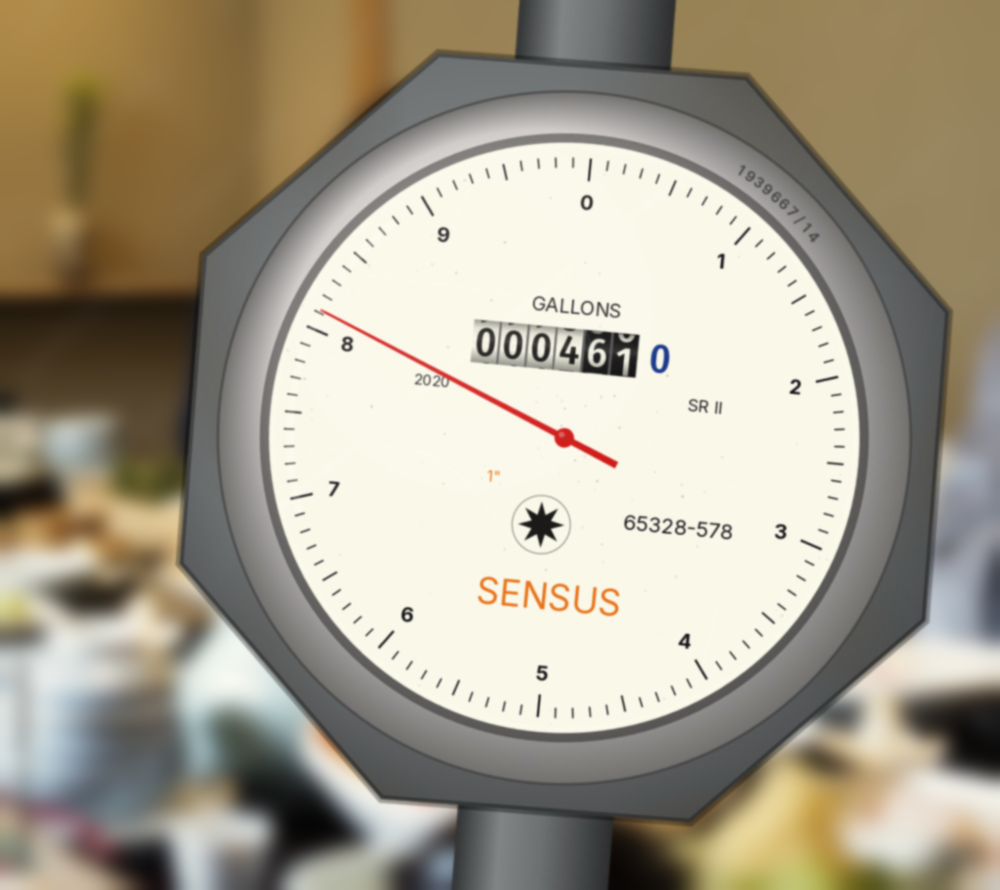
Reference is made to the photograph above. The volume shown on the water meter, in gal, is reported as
4608.1 gal
